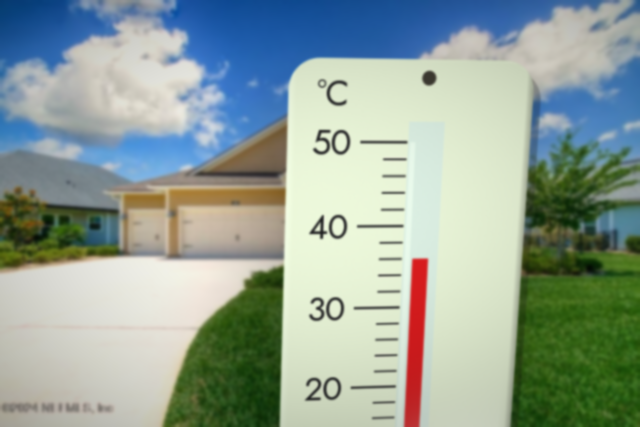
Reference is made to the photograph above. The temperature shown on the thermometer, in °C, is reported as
36 °C
